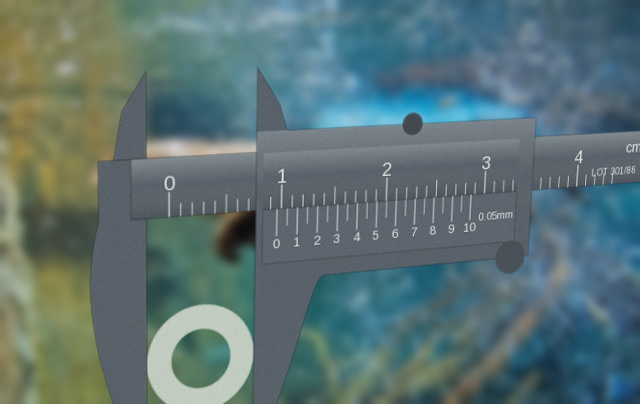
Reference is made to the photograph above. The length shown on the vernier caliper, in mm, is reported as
9.6 mm
